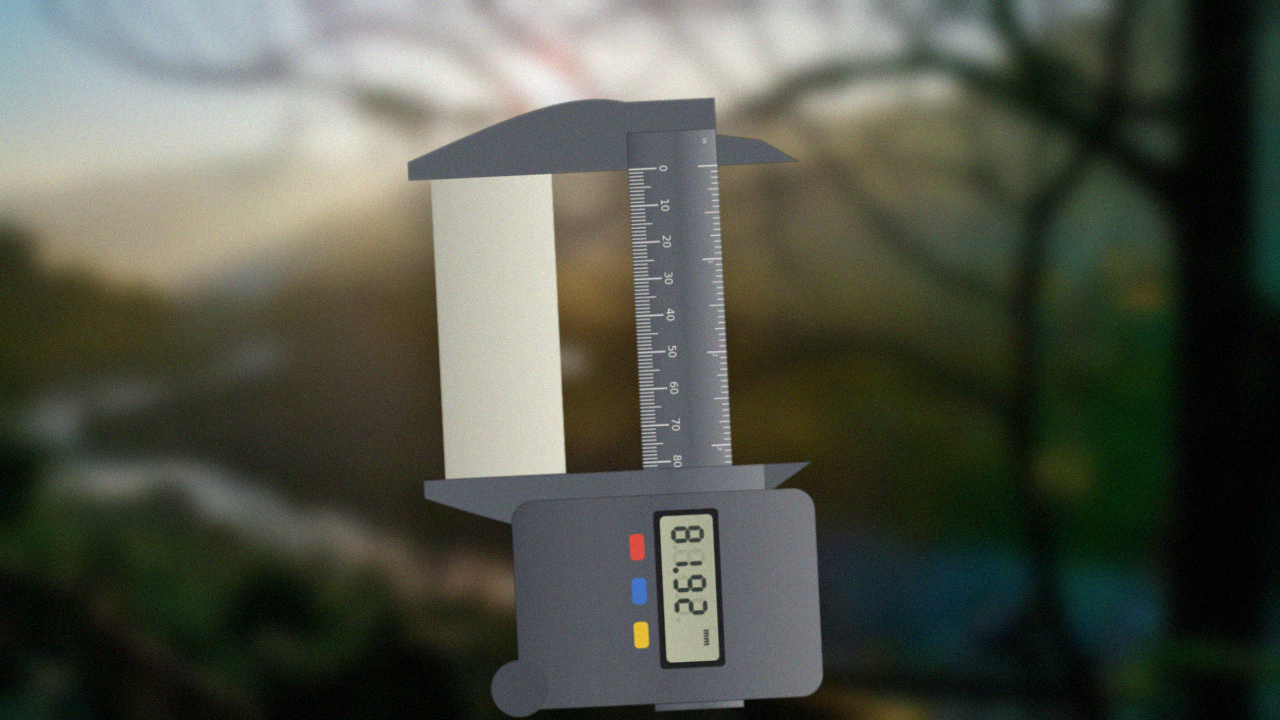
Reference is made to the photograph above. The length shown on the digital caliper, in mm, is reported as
81.92 mm
